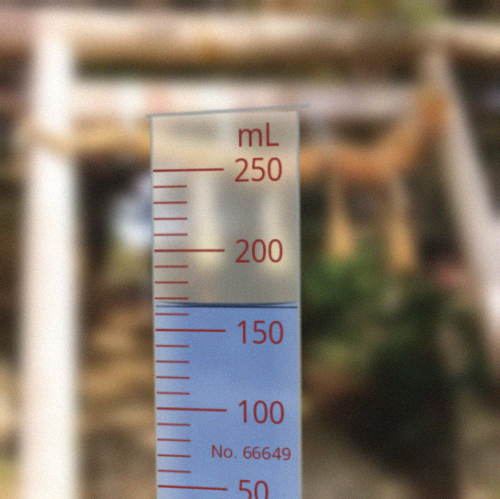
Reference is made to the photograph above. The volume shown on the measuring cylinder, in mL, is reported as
165 mL
